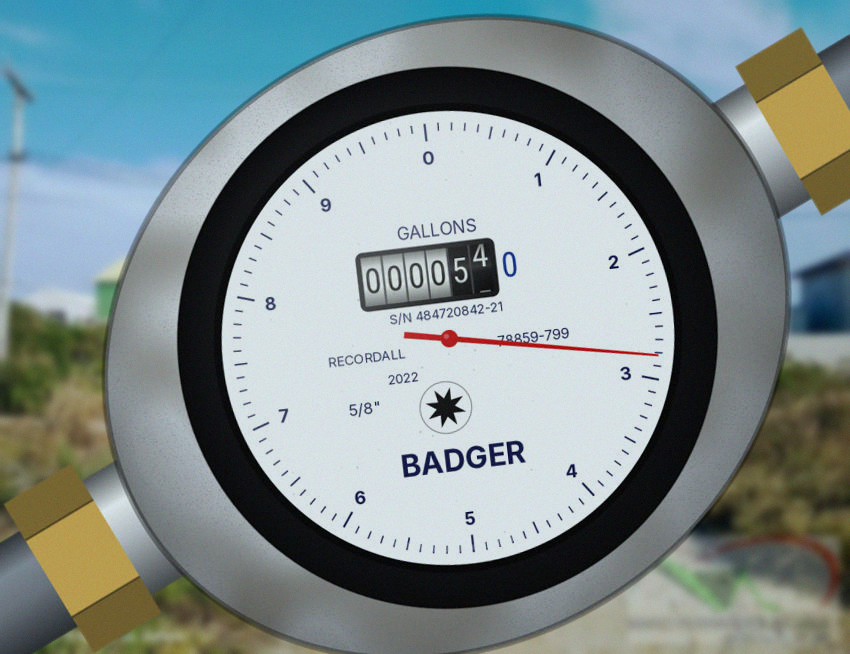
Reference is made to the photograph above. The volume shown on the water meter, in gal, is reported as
542.8 gal
